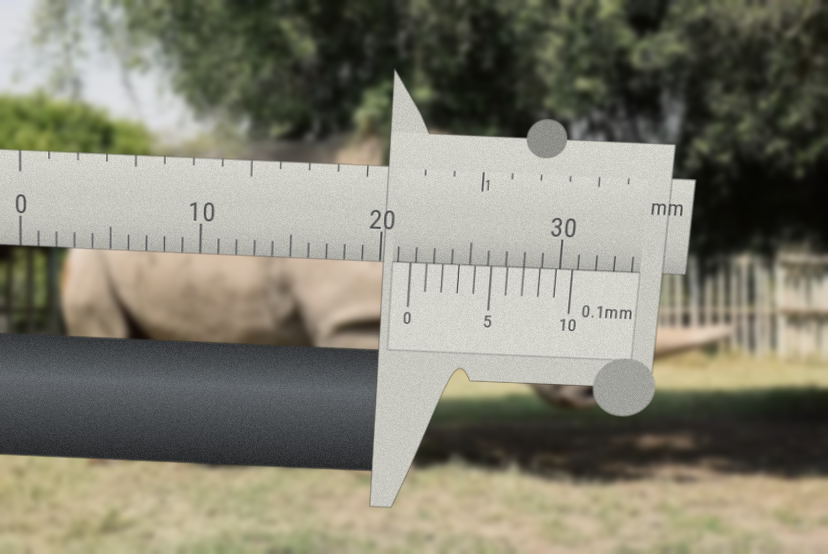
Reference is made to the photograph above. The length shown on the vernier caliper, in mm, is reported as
21.7 mm
